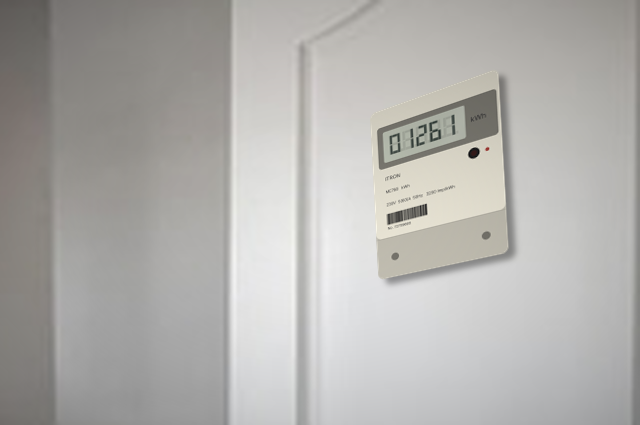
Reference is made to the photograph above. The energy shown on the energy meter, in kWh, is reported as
1261 kWh
